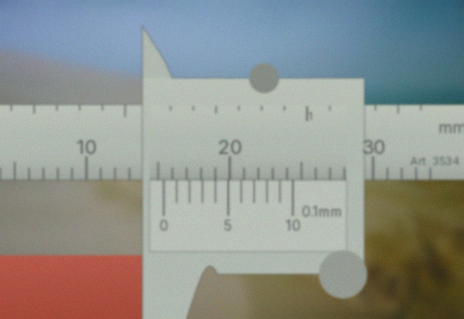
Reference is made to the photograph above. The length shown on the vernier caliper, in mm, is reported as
15.4 mm
